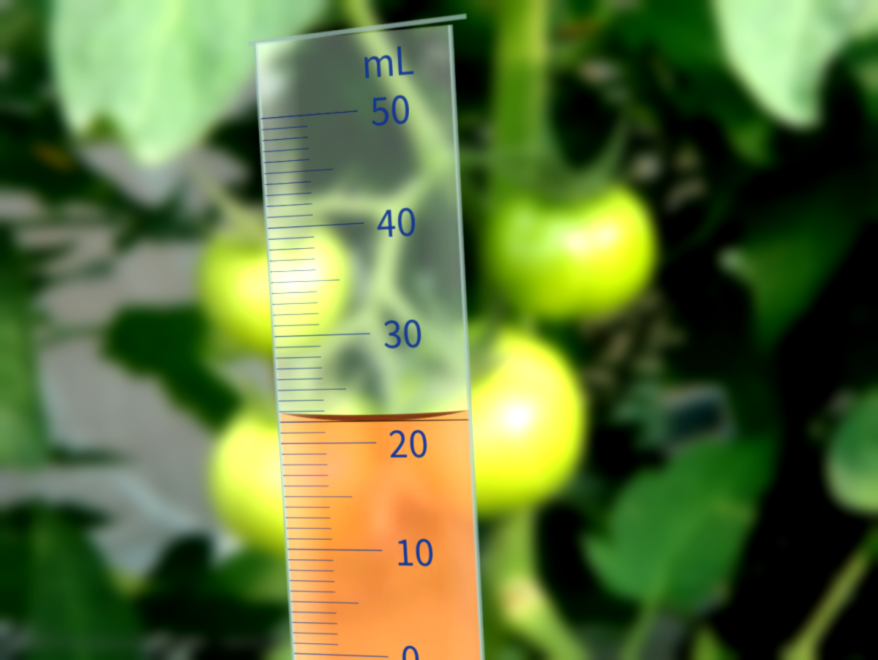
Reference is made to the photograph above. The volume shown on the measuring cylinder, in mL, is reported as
22 mL
